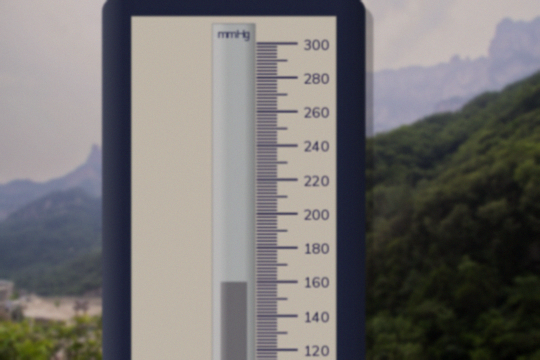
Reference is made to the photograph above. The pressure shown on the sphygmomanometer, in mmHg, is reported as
160 mmHg
